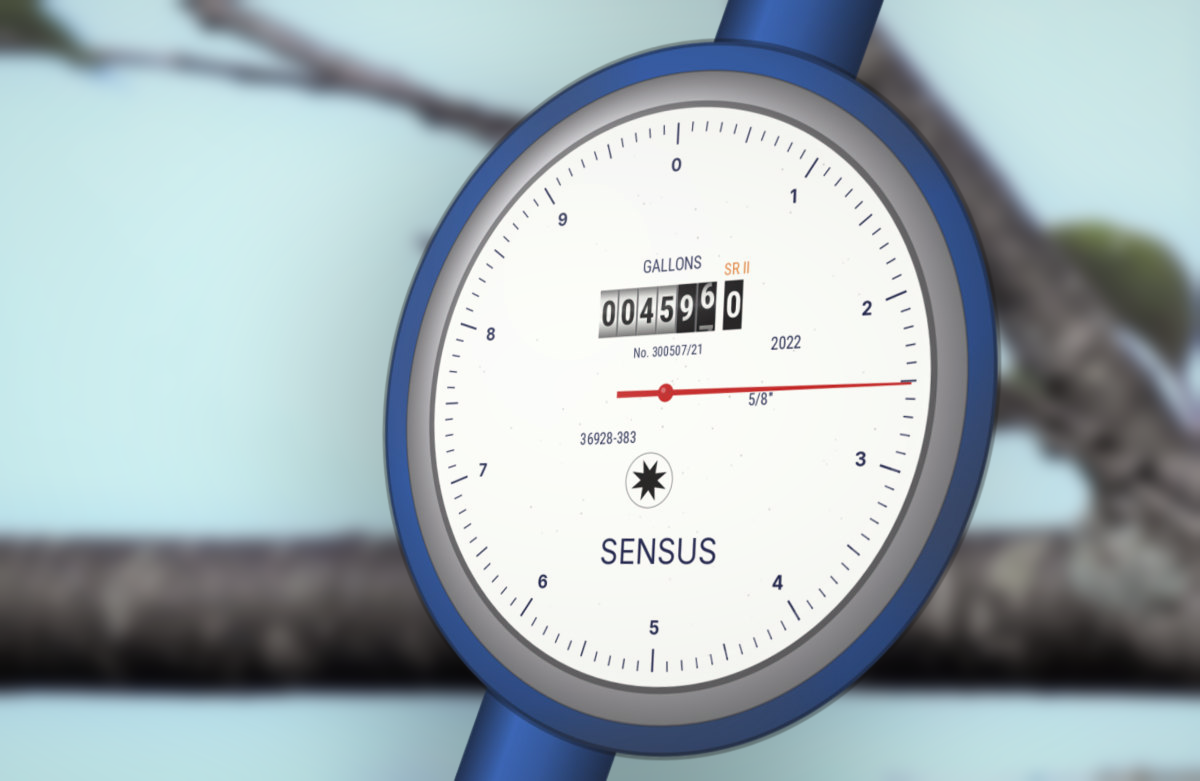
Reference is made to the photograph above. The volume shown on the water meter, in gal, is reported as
45962.5 gal
